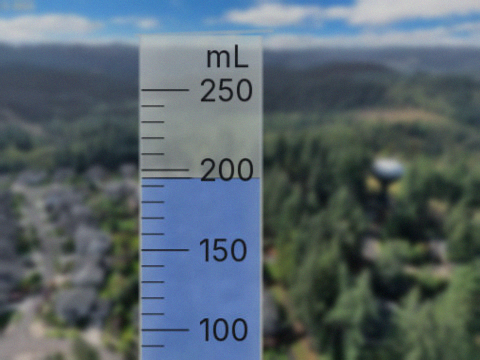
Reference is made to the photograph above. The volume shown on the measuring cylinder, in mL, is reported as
195 mL
